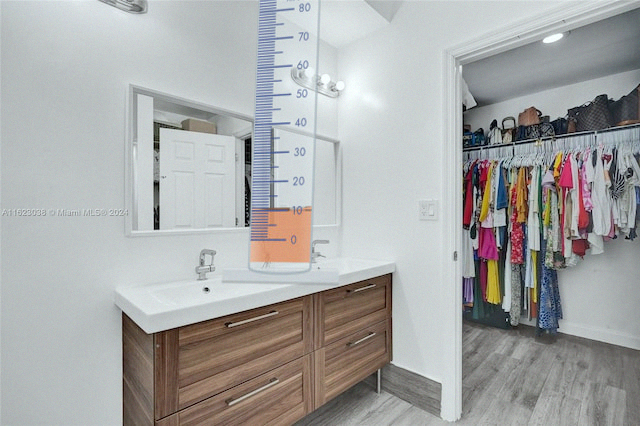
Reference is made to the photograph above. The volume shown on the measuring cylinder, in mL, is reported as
10 mL
